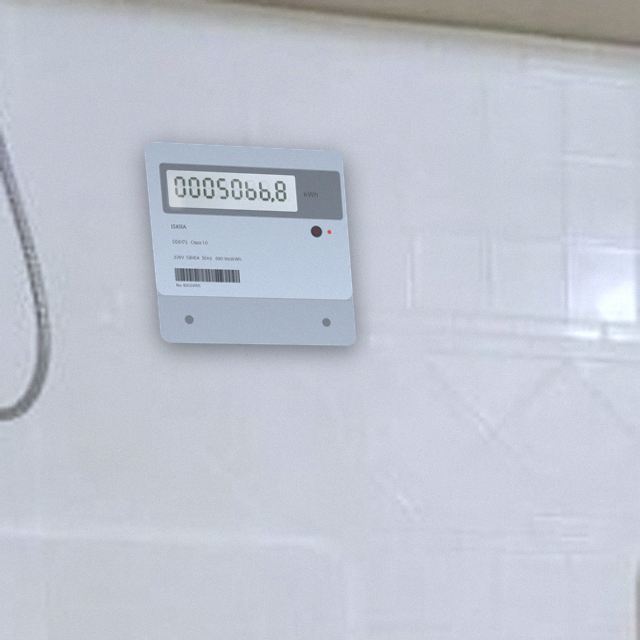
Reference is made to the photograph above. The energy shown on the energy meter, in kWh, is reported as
5066.8 kWh
